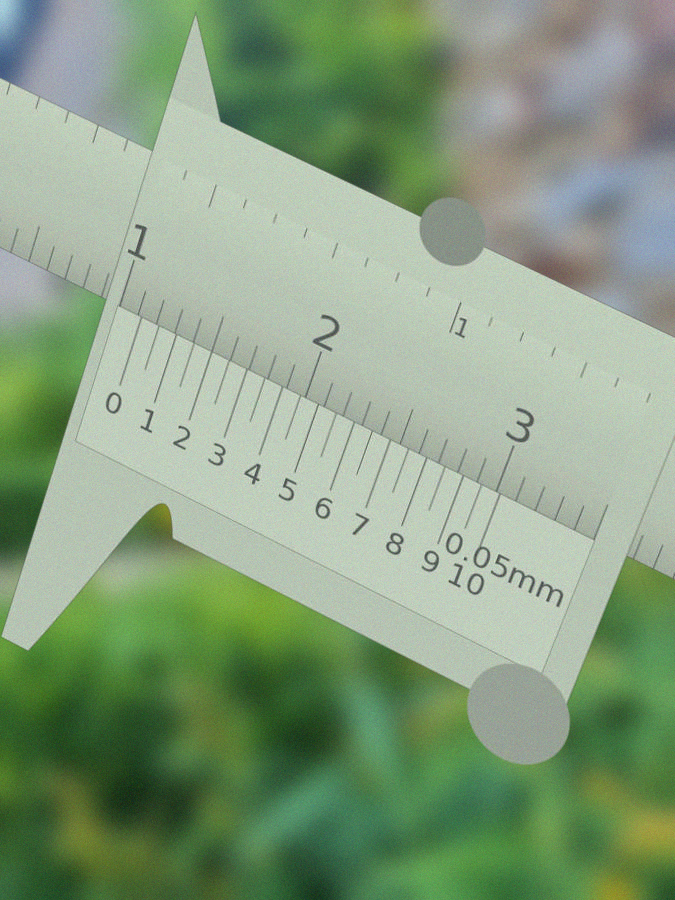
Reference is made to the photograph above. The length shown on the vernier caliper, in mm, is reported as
11.2 mm
